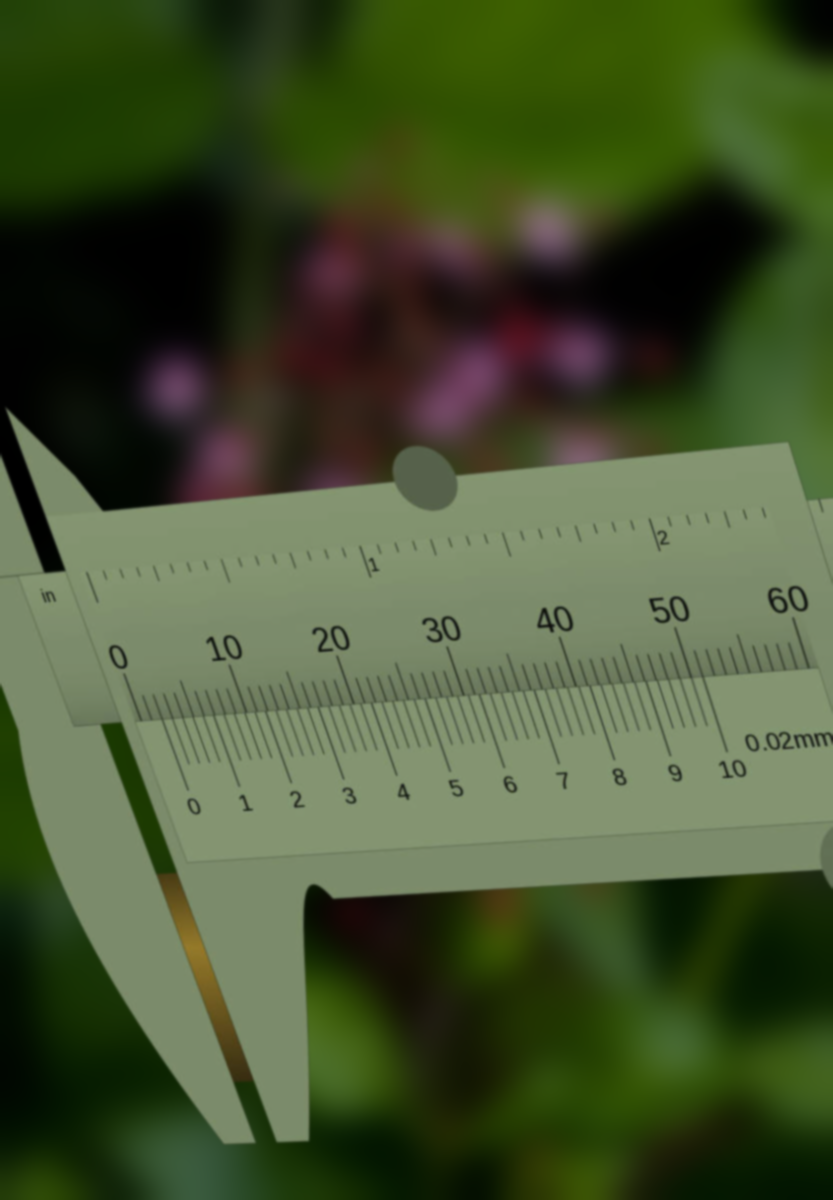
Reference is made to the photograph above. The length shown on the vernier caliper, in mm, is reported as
2.0 mm
